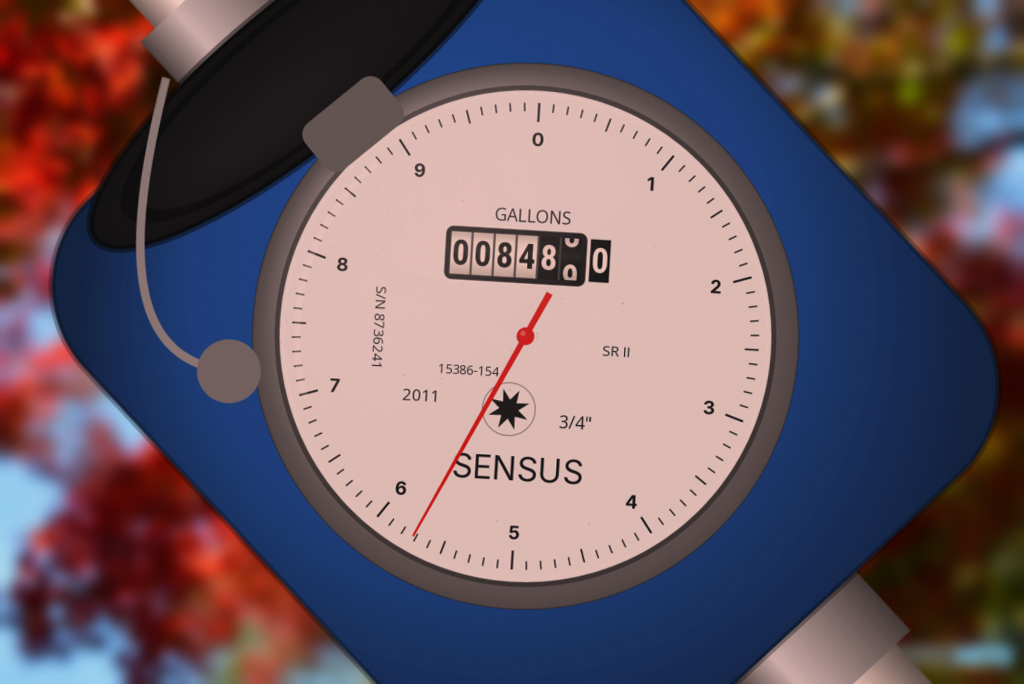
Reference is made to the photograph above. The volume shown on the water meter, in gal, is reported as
84885.7 gal
